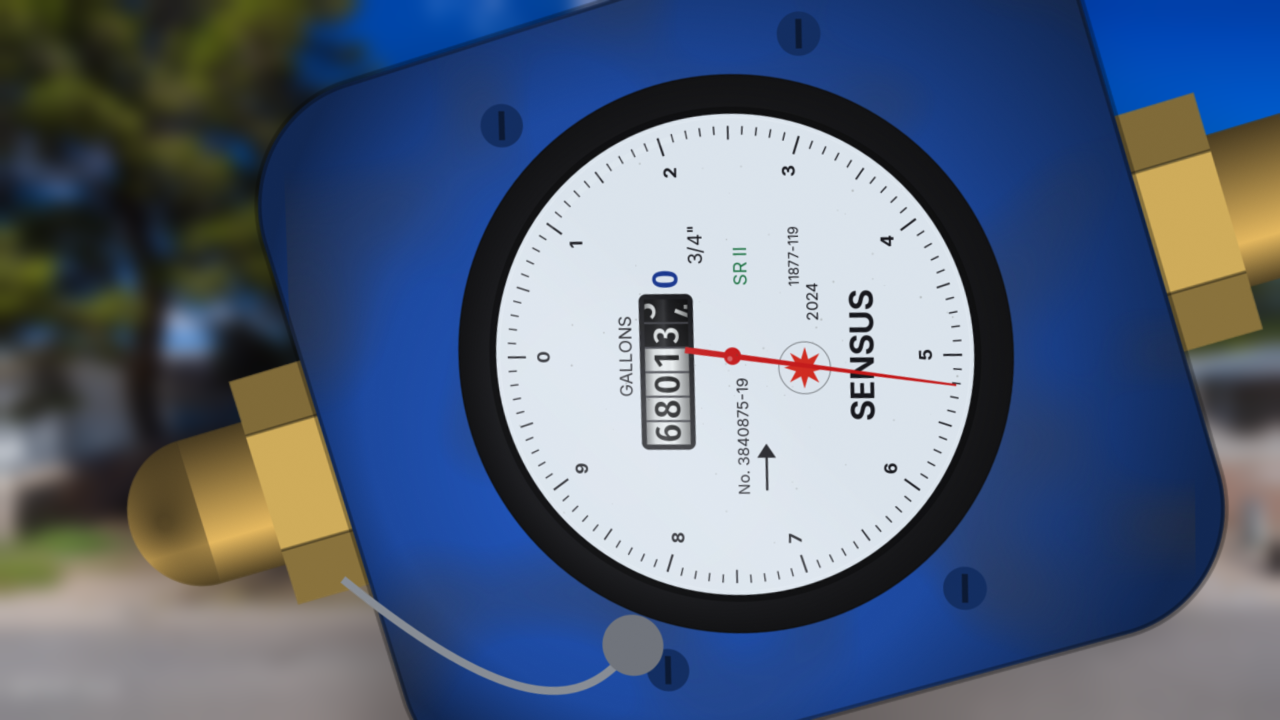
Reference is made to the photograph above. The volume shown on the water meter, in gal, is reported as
6801335.2 gal
